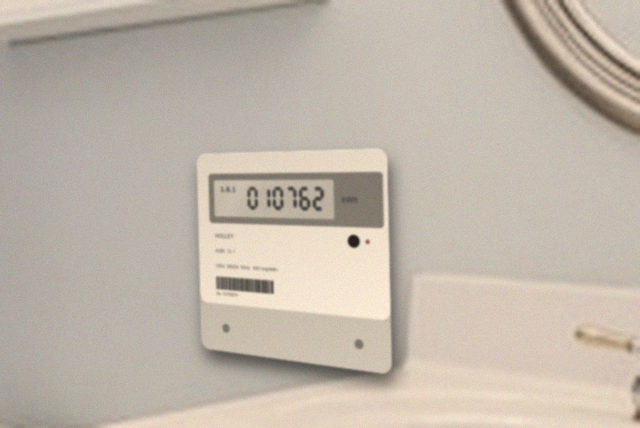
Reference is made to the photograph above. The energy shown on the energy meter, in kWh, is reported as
10762 kWh
